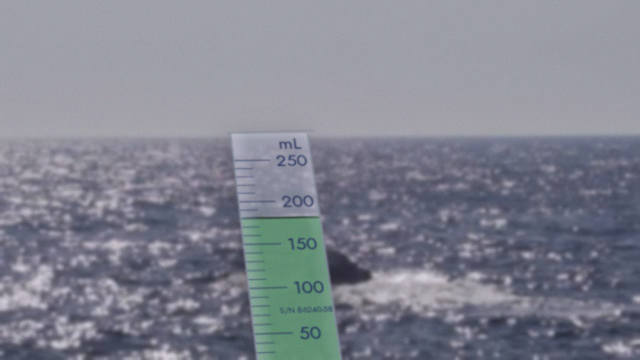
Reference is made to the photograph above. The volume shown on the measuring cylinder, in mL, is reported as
180 mL
